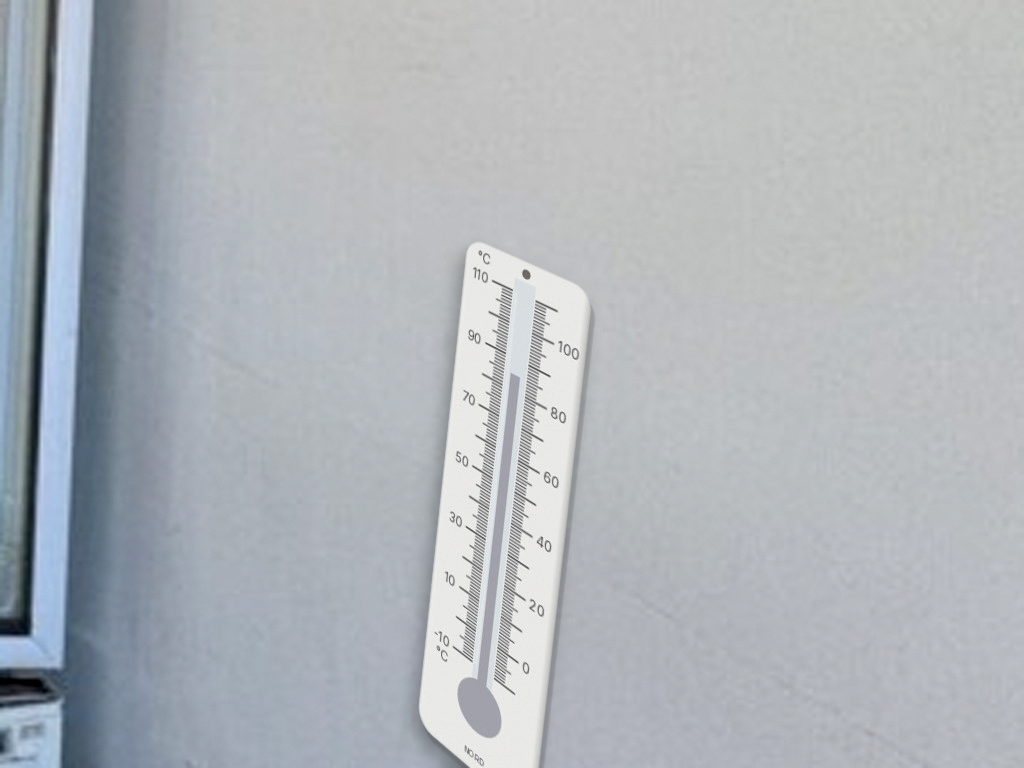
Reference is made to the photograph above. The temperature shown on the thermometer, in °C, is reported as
85 °C
